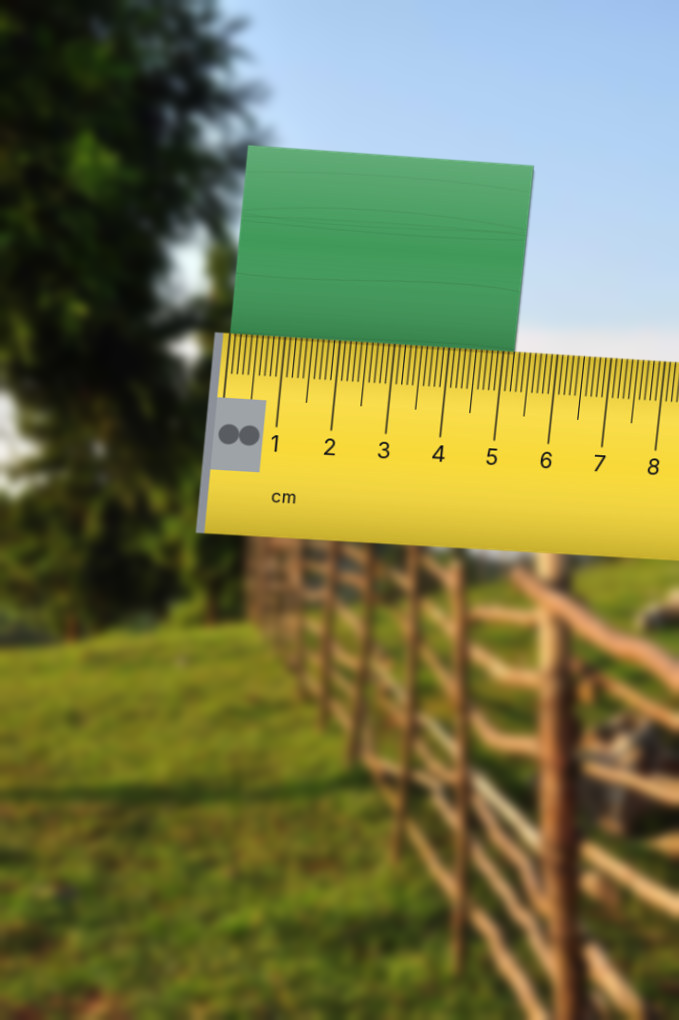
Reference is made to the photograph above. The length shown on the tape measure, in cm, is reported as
5.2 cm
